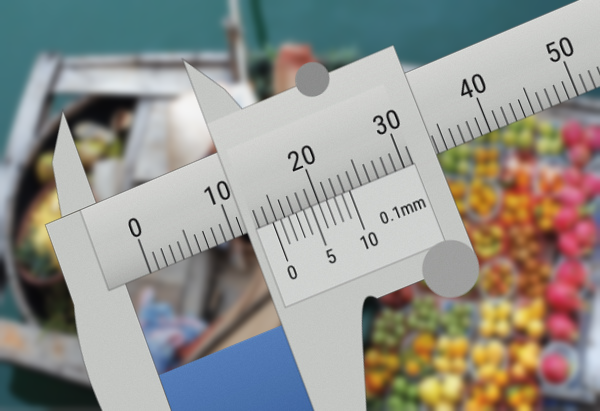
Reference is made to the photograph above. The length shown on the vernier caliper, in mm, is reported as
14.6 mm
